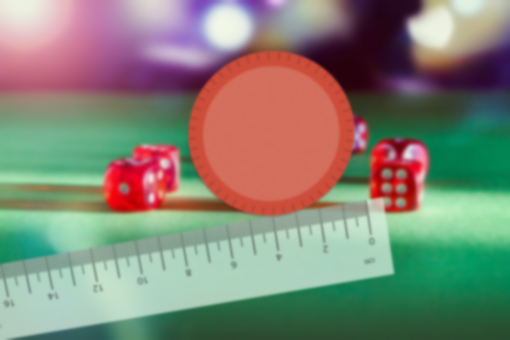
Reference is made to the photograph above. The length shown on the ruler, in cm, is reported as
7 cm
